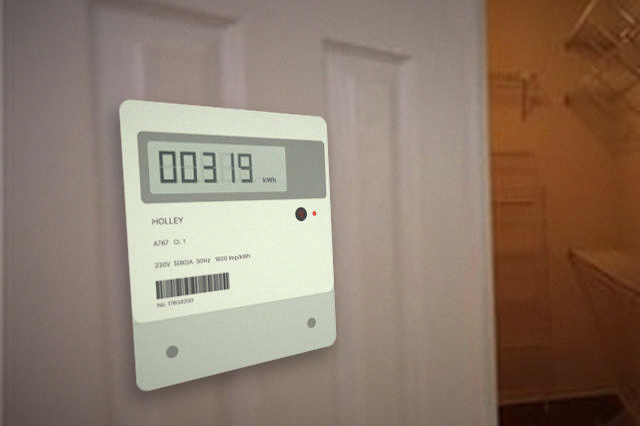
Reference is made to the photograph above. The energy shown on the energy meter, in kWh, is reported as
319 kWh
